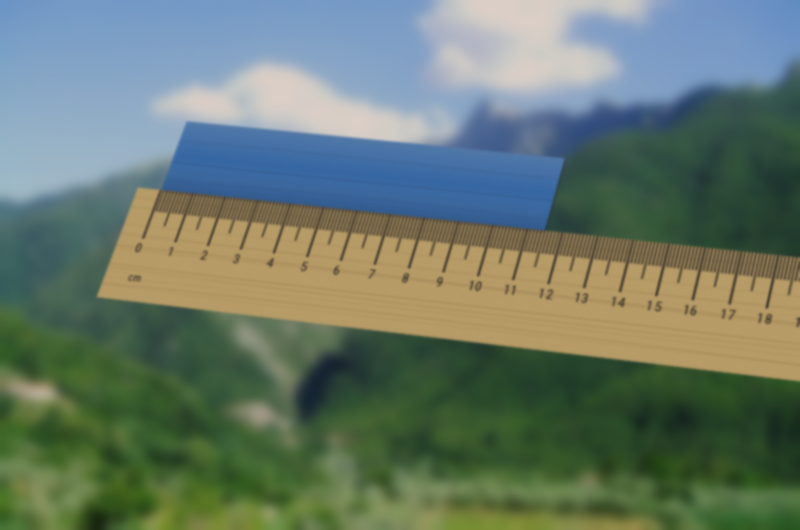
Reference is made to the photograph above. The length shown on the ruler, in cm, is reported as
11.5 cm
